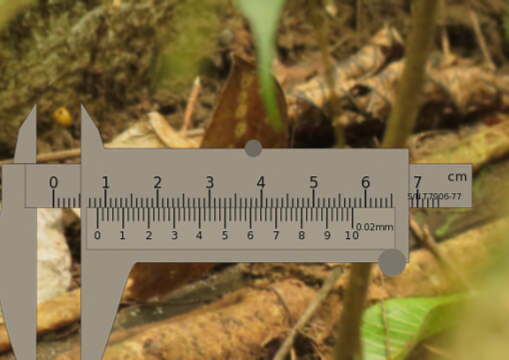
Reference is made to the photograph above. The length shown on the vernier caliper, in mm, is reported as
8.5 mm
